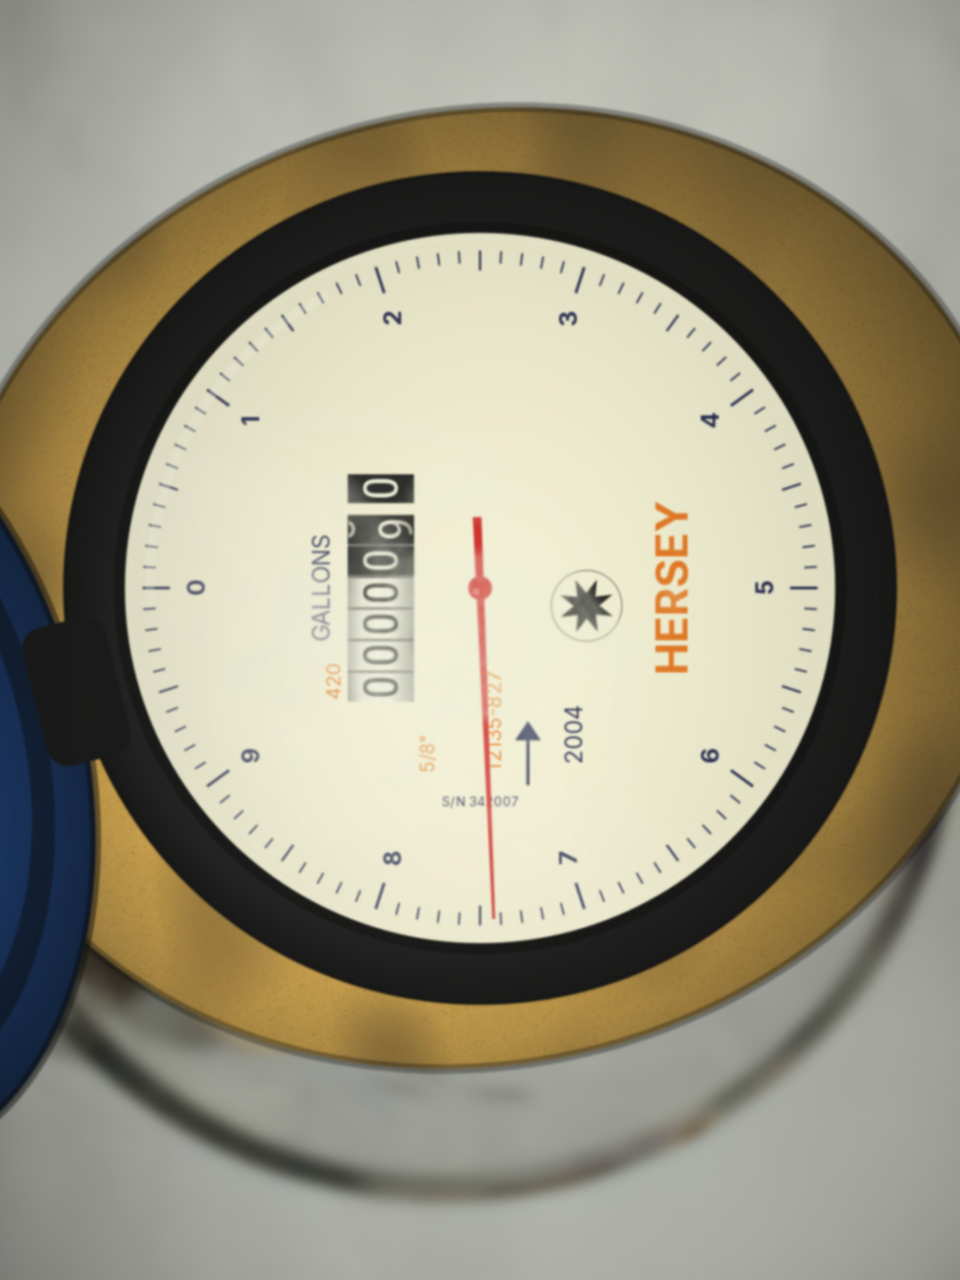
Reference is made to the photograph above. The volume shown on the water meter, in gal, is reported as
87.4 gal
